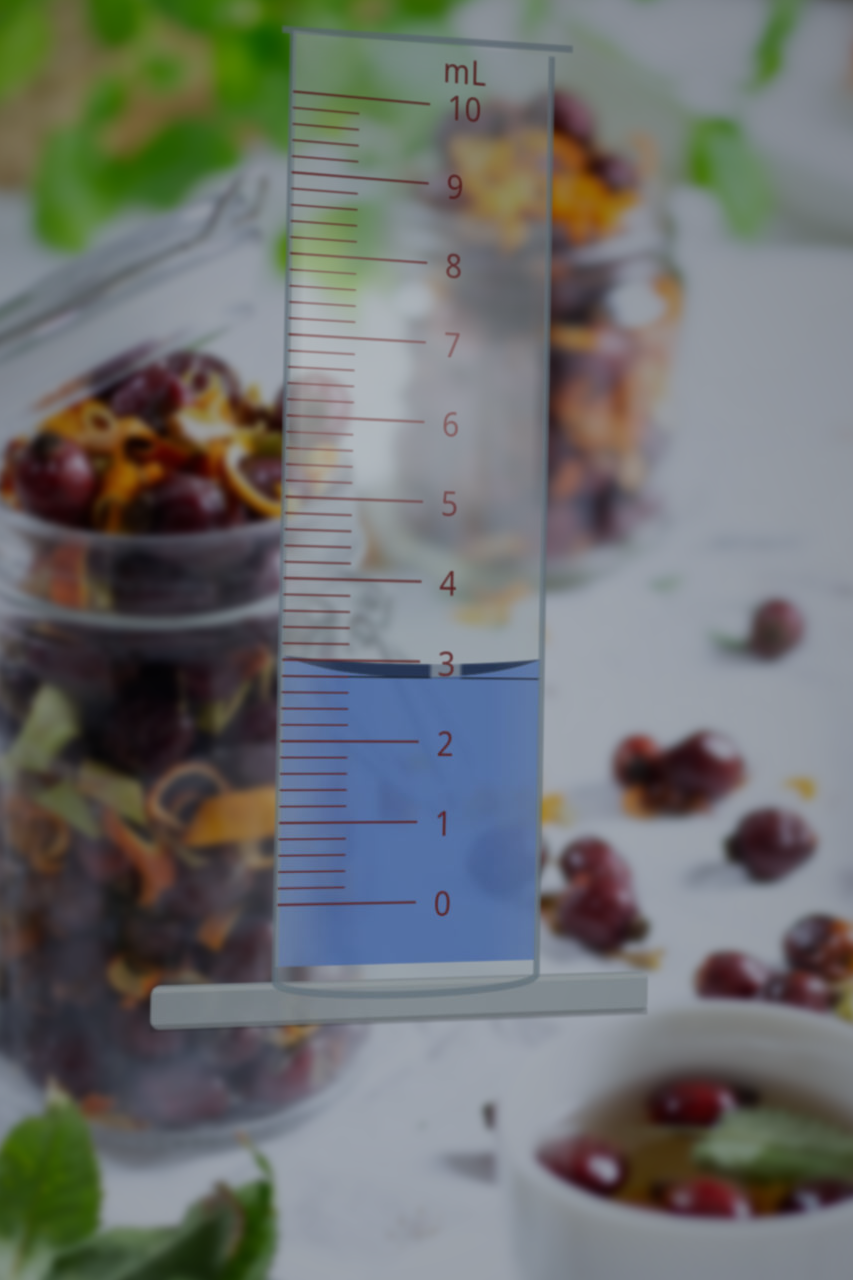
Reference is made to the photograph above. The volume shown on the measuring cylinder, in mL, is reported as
2.8 mL
